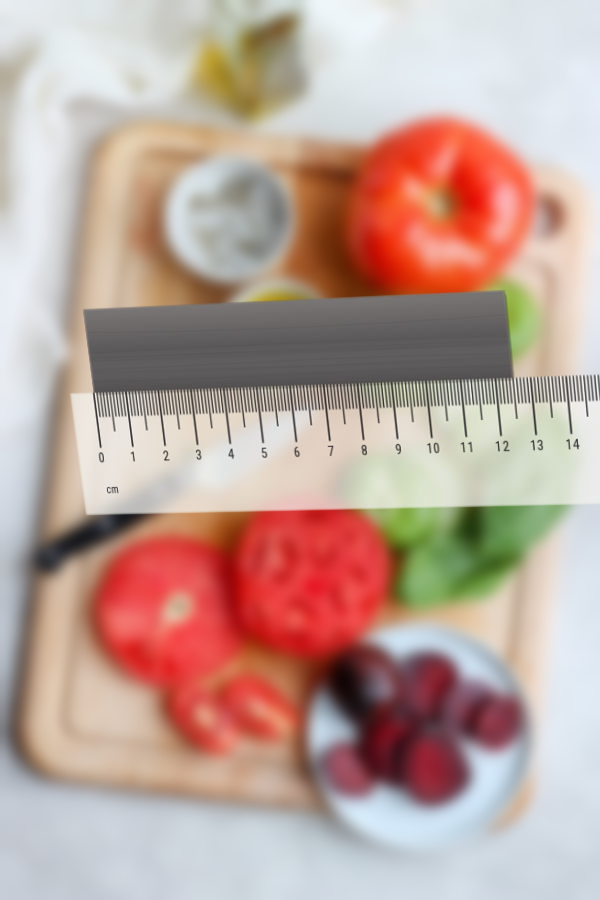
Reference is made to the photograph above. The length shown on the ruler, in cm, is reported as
12.5 cm
